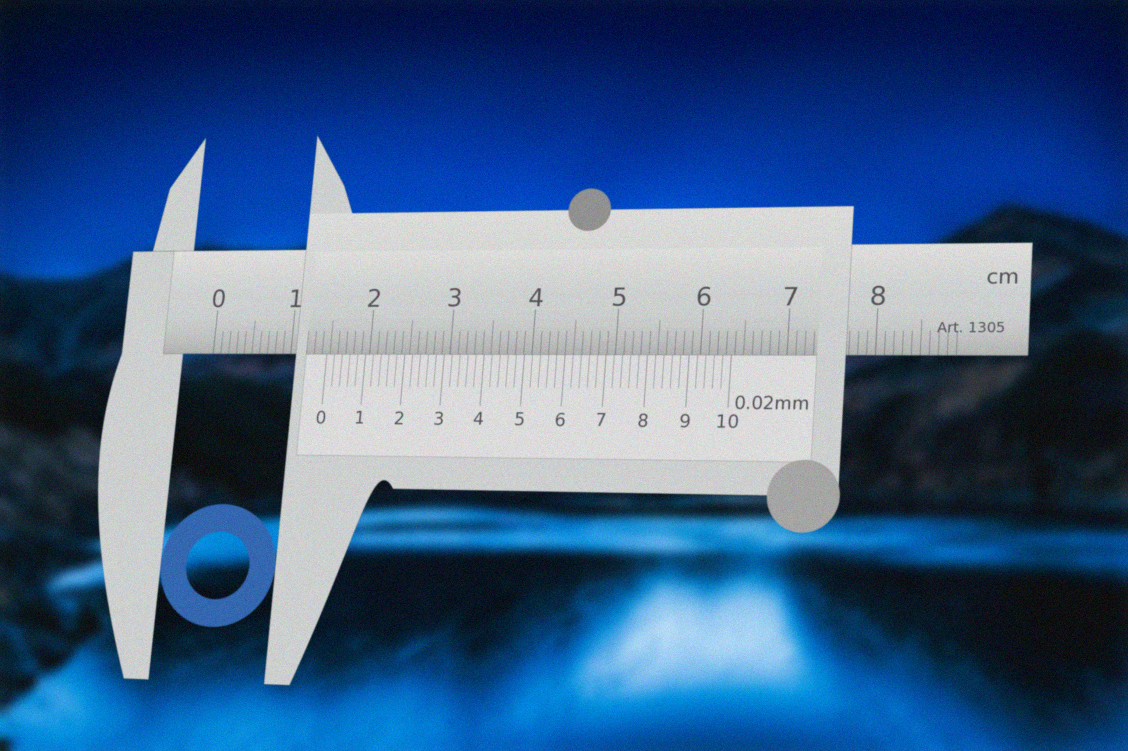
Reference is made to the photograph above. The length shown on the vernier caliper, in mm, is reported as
14.6 mm
